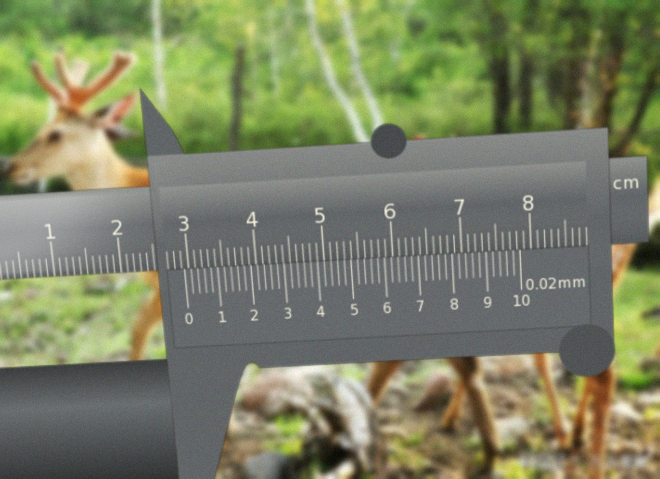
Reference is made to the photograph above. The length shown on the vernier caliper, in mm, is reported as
29.4 mm
